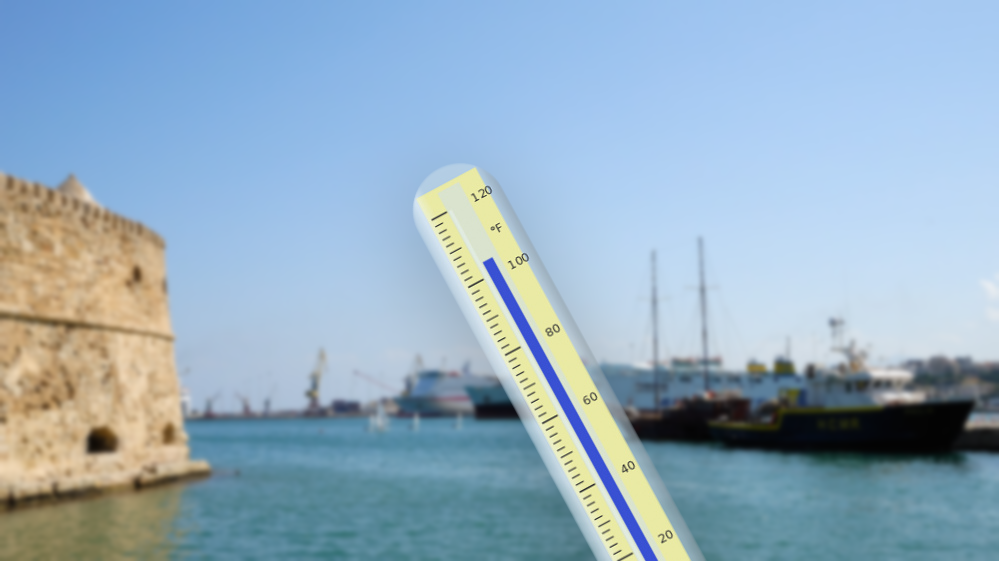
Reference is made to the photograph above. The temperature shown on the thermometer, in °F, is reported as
104 °F
